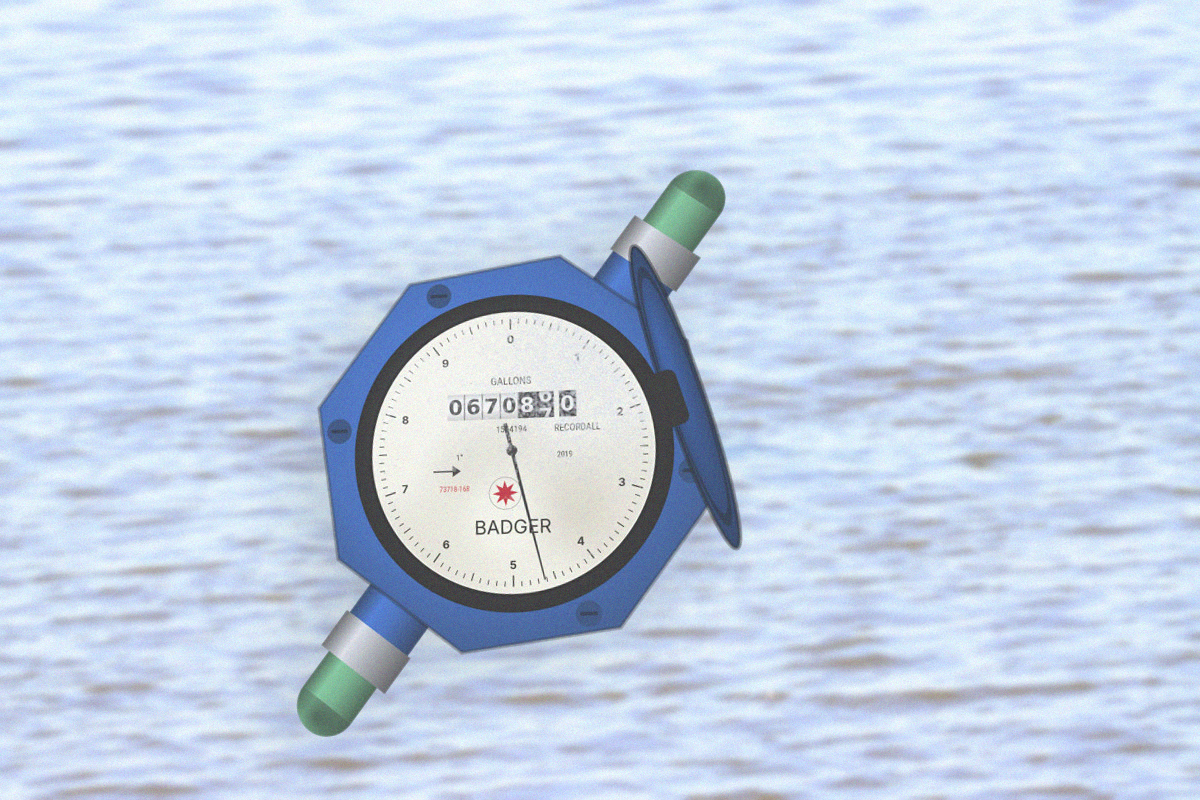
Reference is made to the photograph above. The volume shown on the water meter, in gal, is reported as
670864.6 gal
